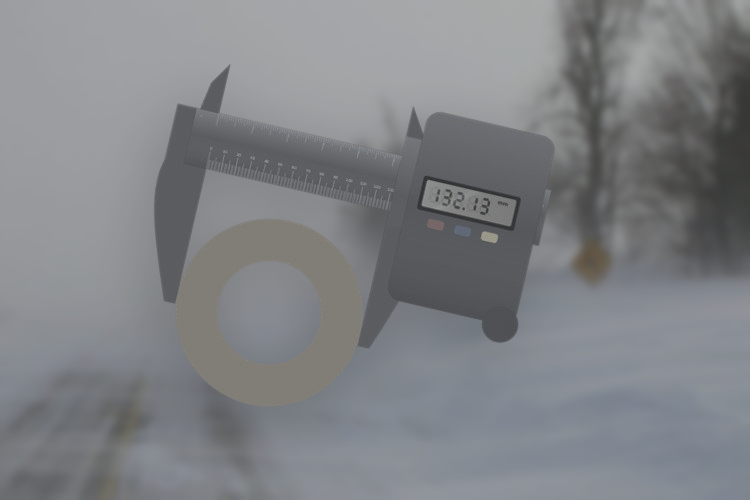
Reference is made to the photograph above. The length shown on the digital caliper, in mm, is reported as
132.13 mm
